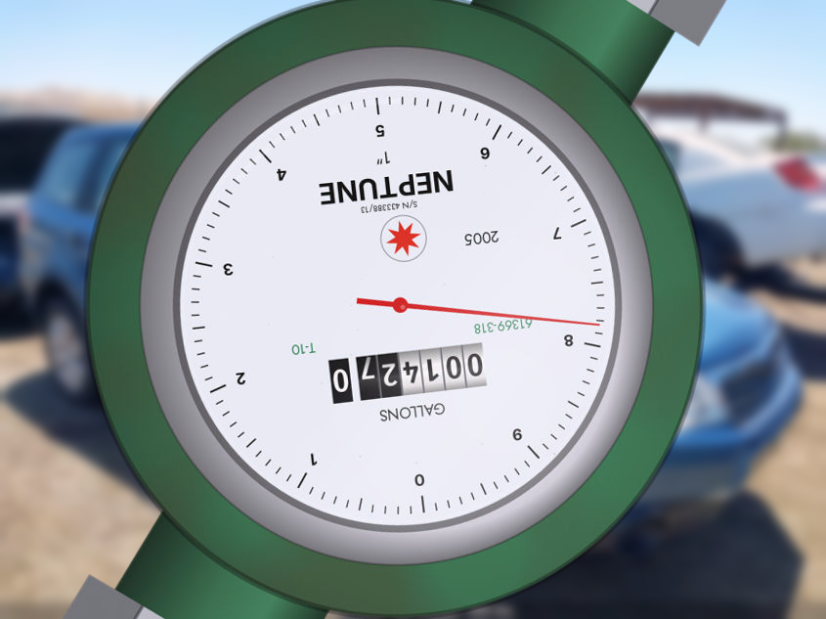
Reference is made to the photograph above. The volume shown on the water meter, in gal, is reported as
14267.8 gal
